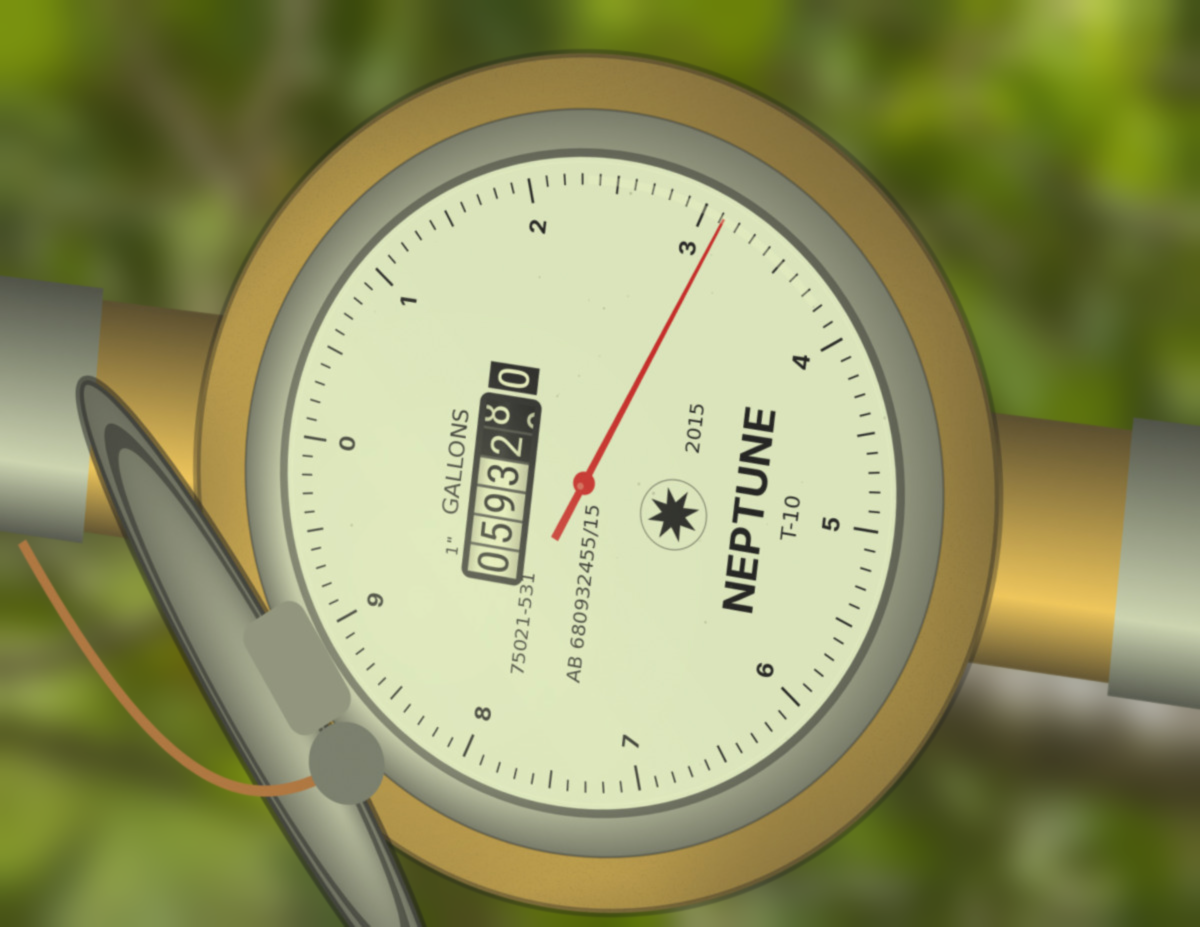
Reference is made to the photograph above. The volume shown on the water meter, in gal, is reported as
593283.1 gal
